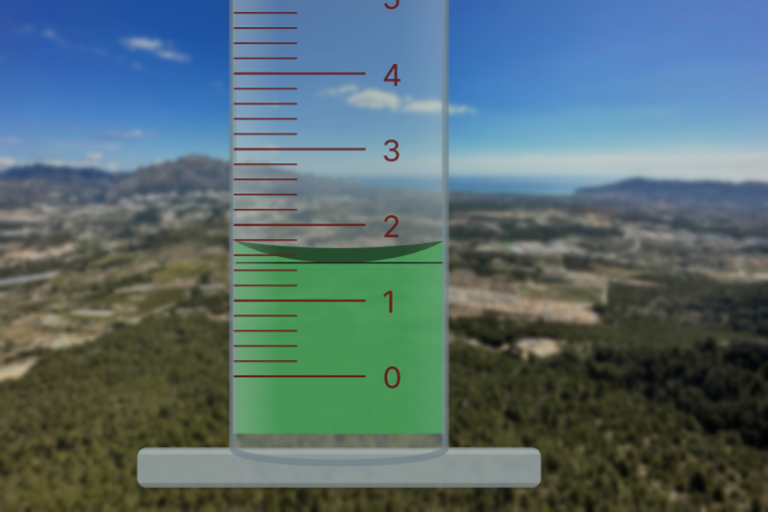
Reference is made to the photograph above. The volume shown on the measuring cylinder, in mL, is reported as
1.5 mL
